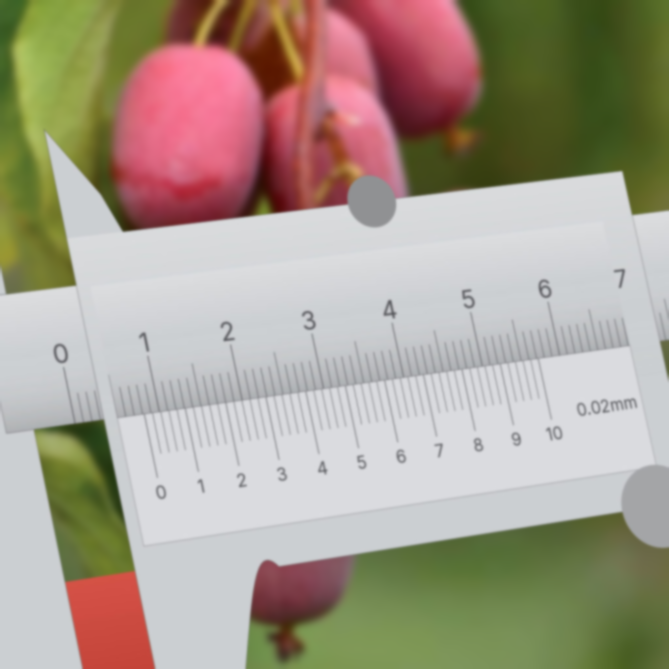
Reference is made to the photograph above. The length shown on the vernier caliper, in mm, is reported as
8.2 mm
